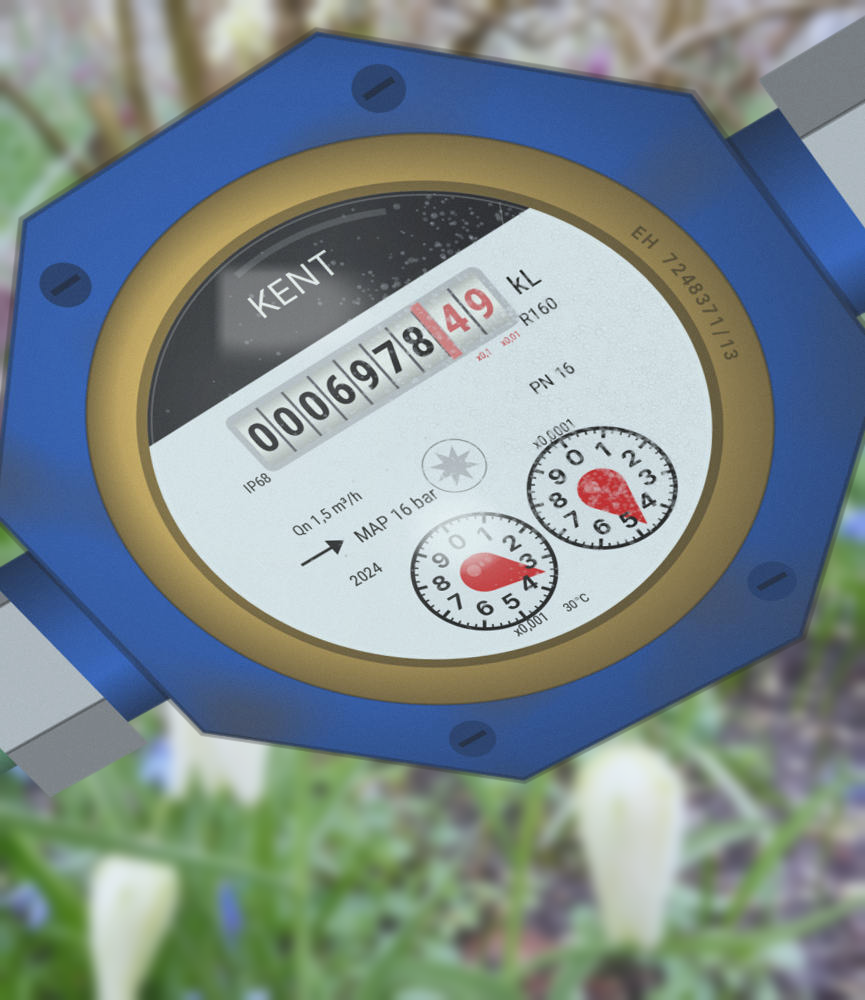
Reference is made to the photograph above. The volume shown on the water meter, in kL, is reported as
6978.4934 kL
